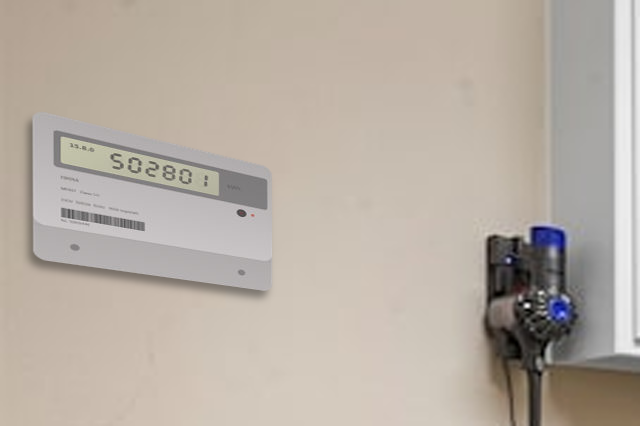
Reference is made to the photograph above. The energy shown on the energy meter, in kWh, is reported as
502801 kWh
